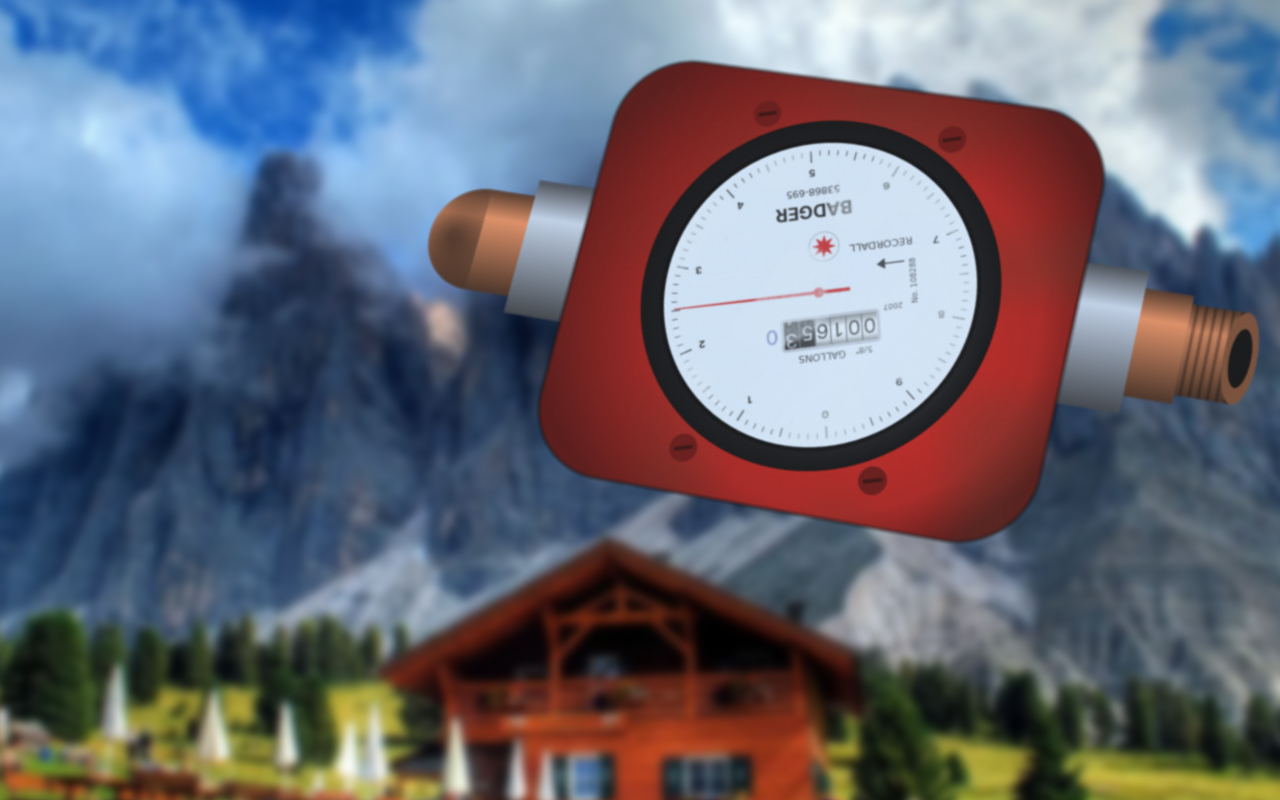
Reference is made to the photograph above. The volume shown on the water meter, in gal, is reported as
16532.5 gal
